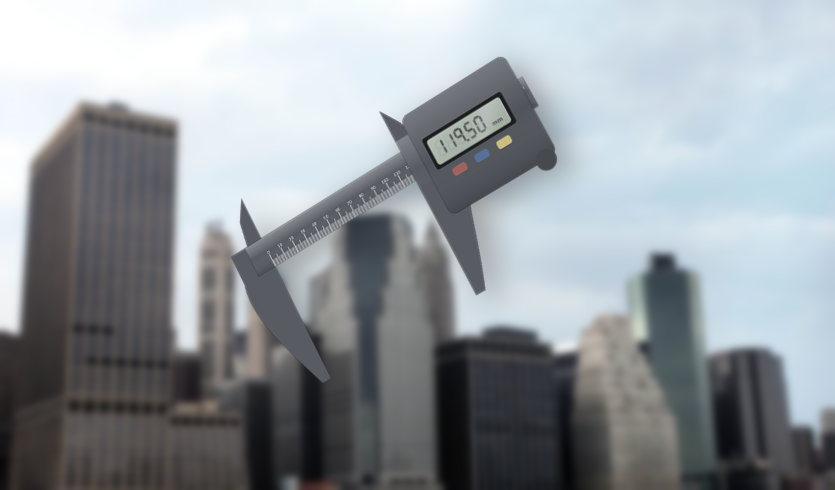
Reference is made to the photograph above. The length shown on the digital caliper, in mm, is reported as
119.50 mm
